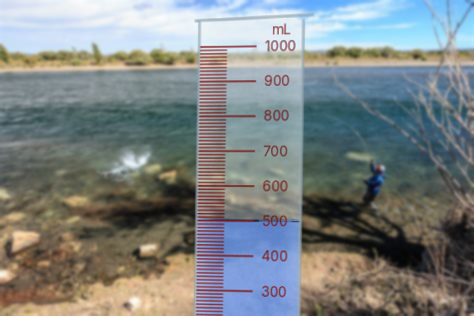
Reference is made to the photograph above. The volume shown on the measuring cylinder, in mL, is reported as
500 mL
